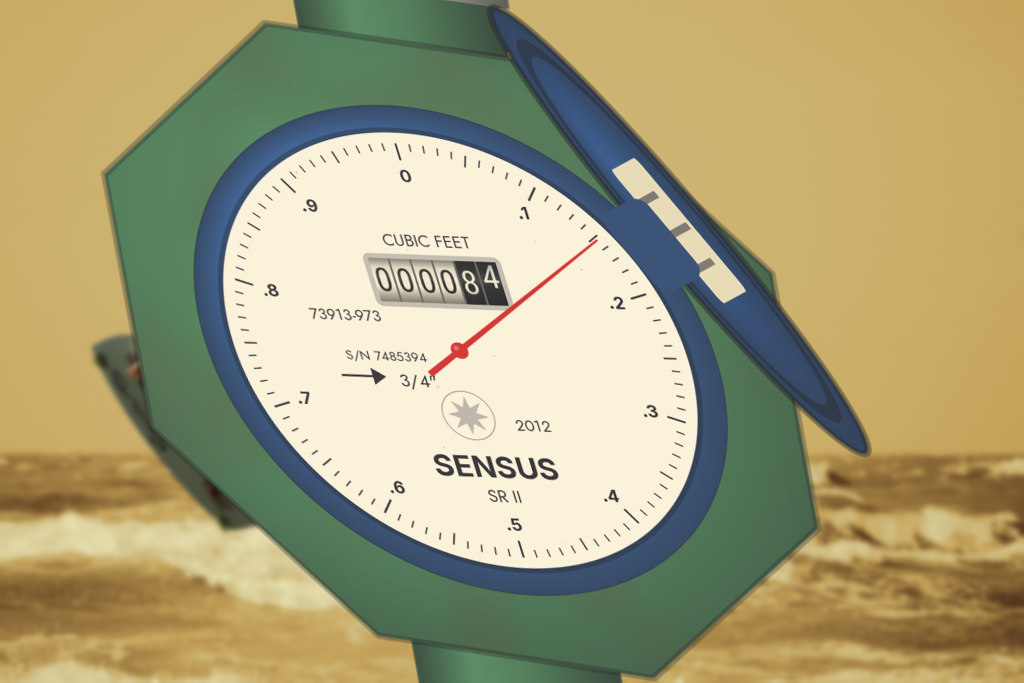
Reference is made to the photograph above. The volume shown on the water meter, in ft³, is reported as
84.15 ft³
